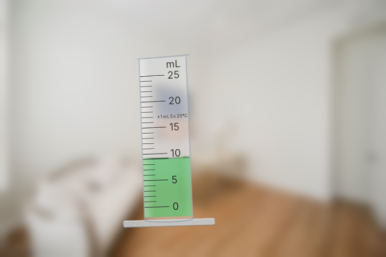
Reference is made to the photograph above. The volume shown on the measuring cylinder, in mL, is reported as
9 mL
